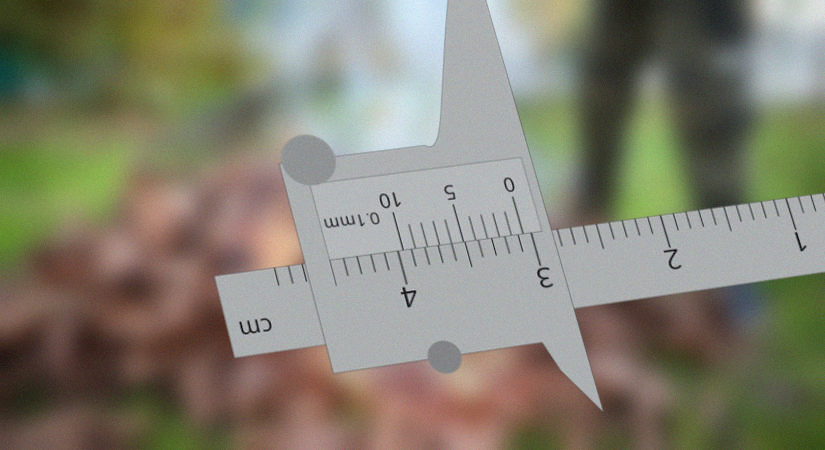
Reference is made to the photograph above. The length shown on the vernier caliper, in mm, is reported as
30.6 mm
